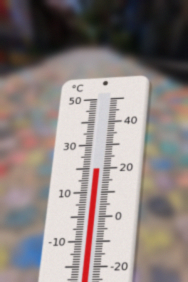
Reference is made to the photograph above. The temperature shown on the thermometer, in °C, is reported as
20 °C
